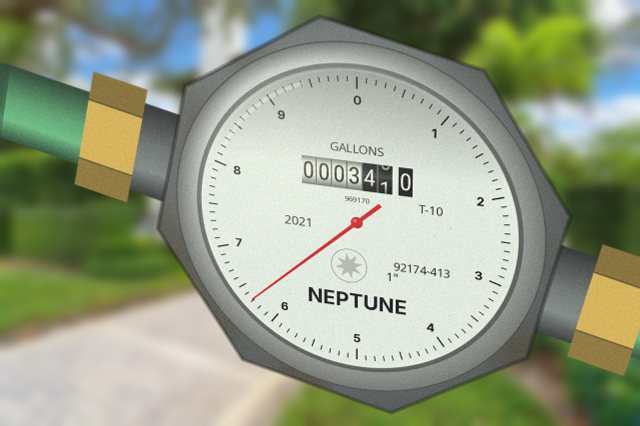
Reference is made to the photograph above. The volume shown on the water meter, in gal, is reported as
3406.3 gal
